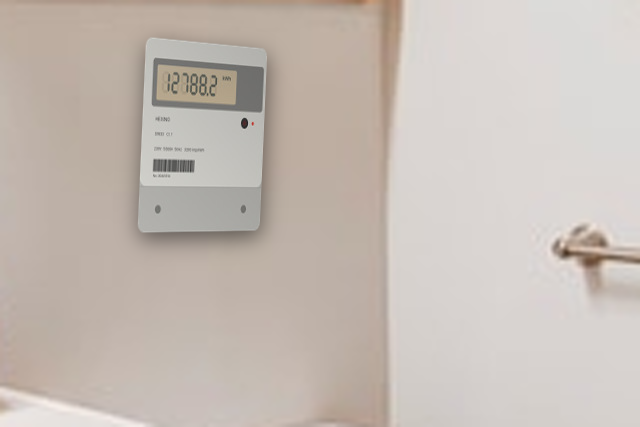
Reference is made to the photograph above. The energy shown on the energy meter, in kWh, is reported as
12788.2 kWh
